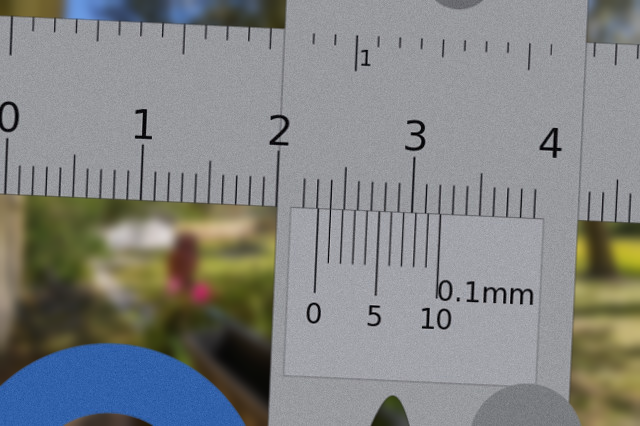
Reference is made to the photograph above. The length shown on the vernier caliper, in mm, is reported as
23.1 mm
